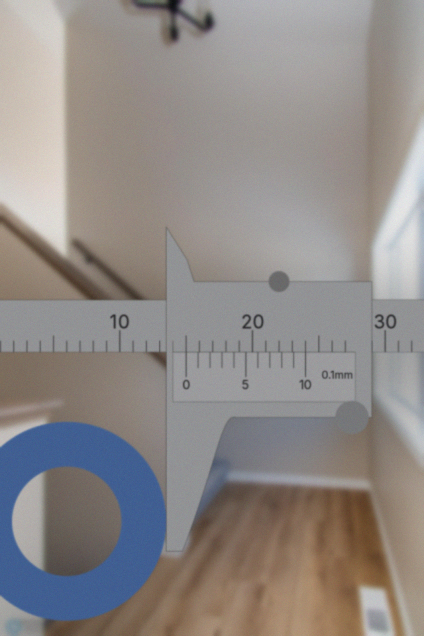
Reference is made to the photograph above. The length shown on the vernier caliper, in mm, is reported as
15.0 mm
